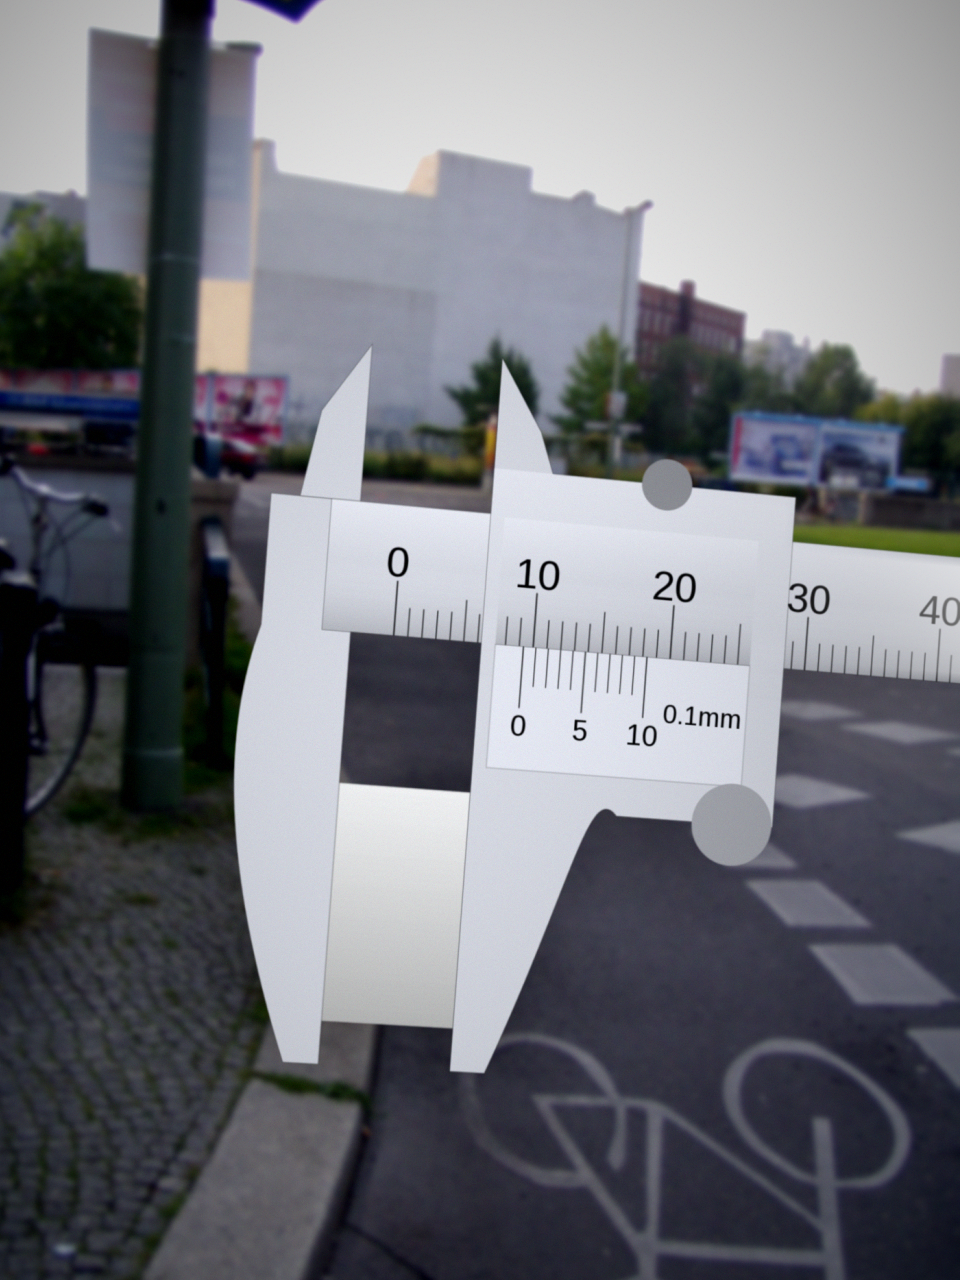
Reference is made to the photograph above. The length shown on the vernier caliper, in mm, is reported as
9.3 mm
